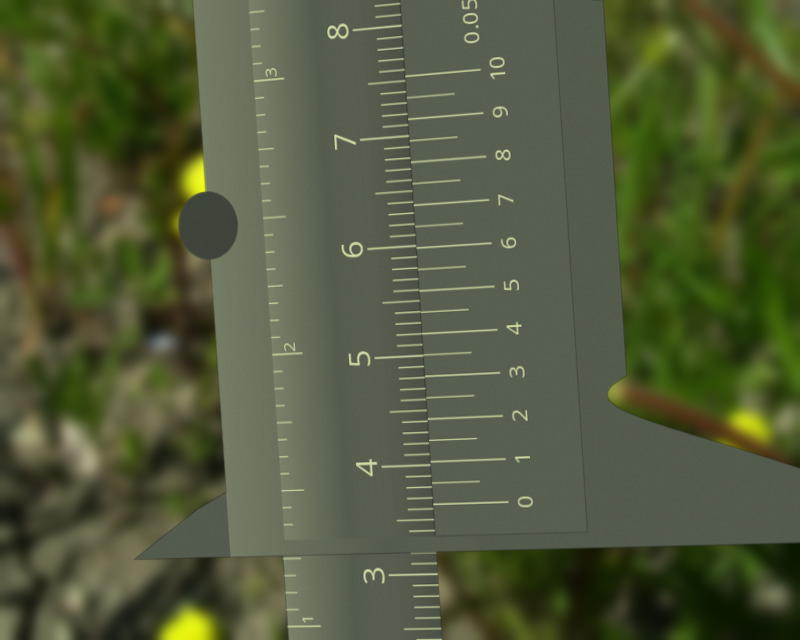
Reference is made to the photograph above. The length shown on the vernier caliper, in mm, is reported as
36.4 mm
